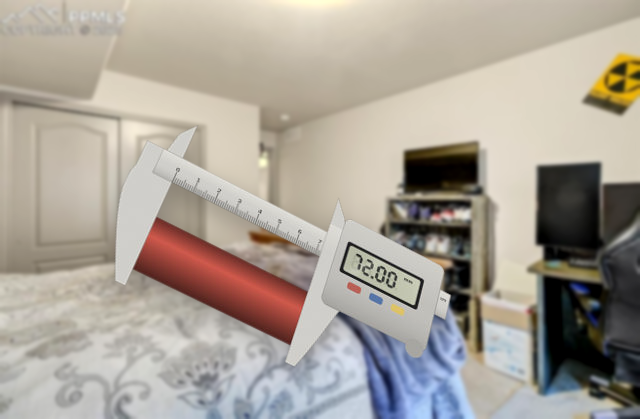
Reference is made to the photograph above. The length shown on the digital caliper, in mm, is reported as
72.00 mm
